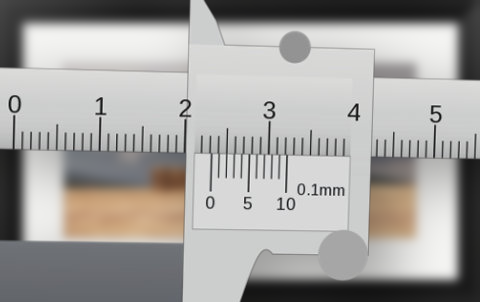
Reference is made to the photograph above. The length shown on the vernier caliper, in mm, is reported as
23.2 mm
